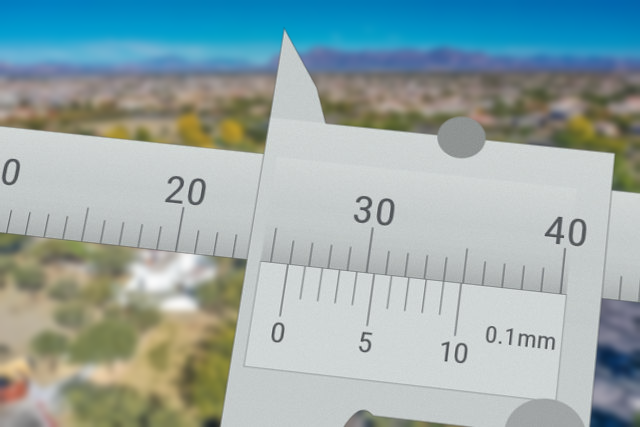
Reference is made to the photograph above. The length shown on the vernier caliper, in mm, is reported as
25.9 mm
